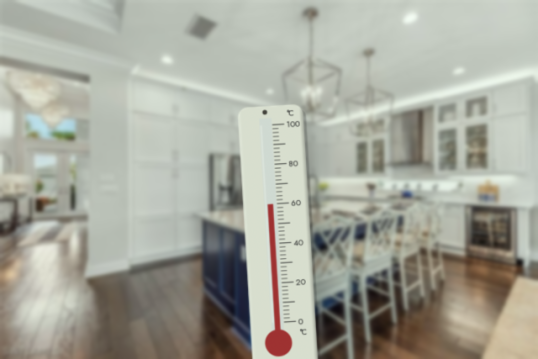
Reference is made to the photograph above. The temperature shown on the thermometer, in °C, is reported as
60 °C
